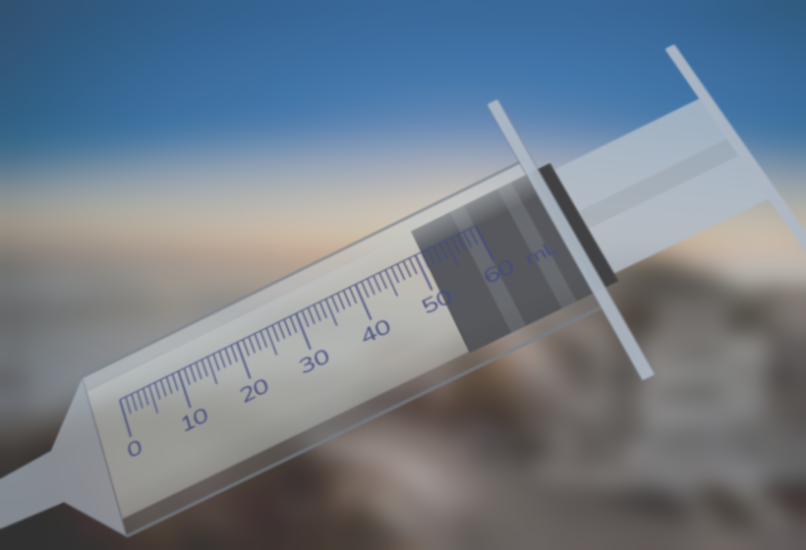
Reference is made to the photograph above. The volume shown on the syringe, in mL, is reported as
51 mL
